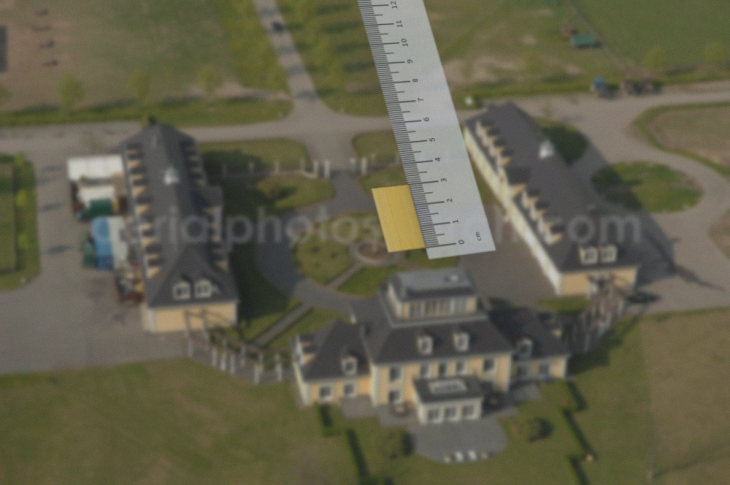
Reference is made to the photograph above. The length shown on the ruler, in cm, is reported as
3 cm
